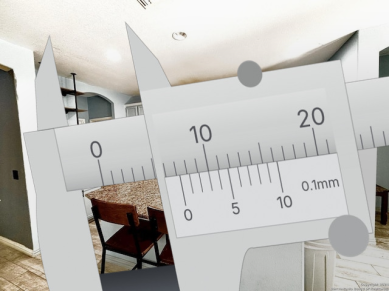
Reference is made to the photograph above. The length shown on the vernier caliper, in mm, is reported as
7.3 mm
